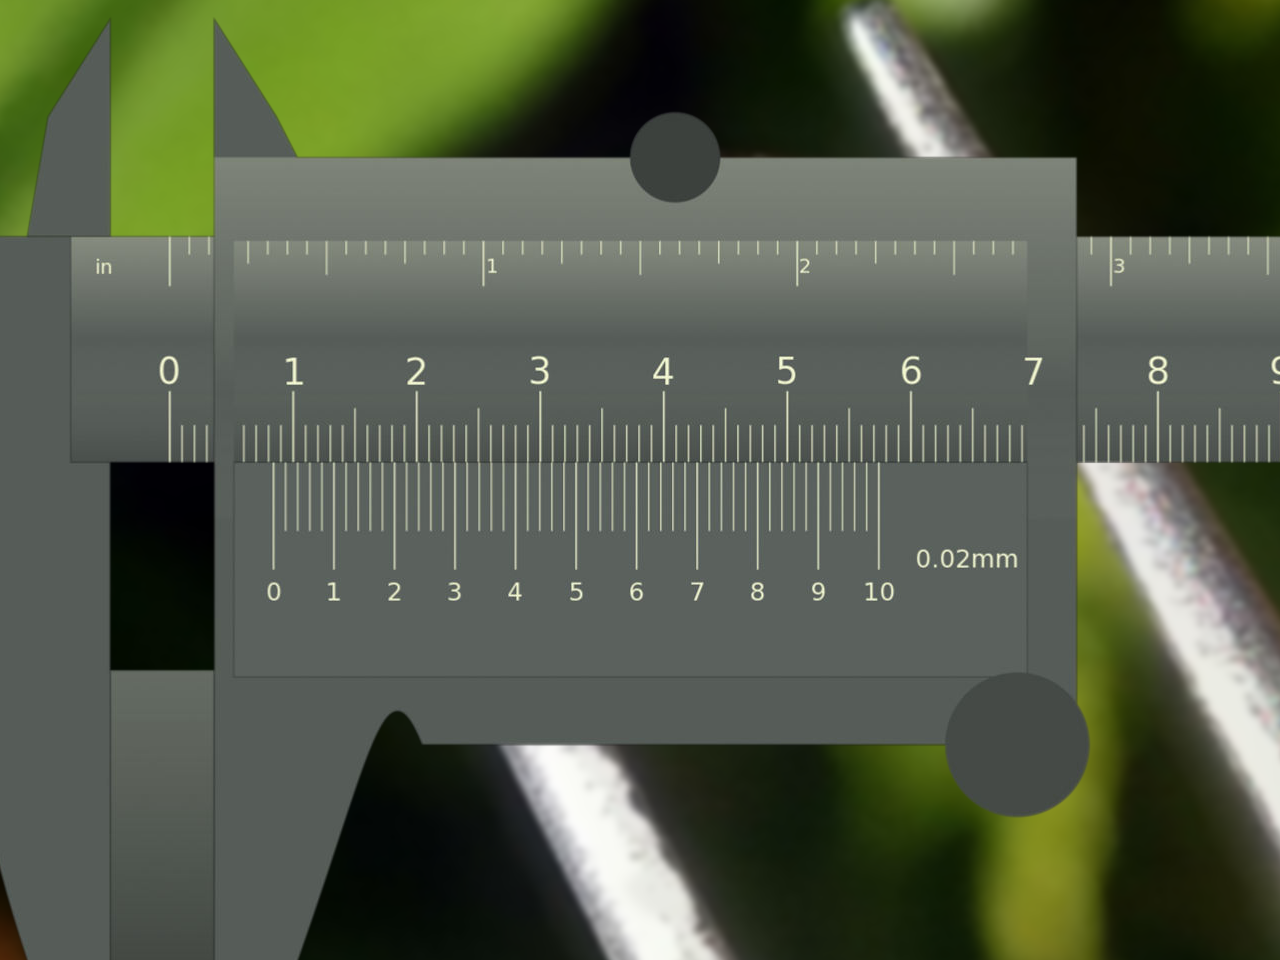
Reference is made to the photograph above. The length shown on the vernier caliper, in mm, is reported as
8.4 mm
